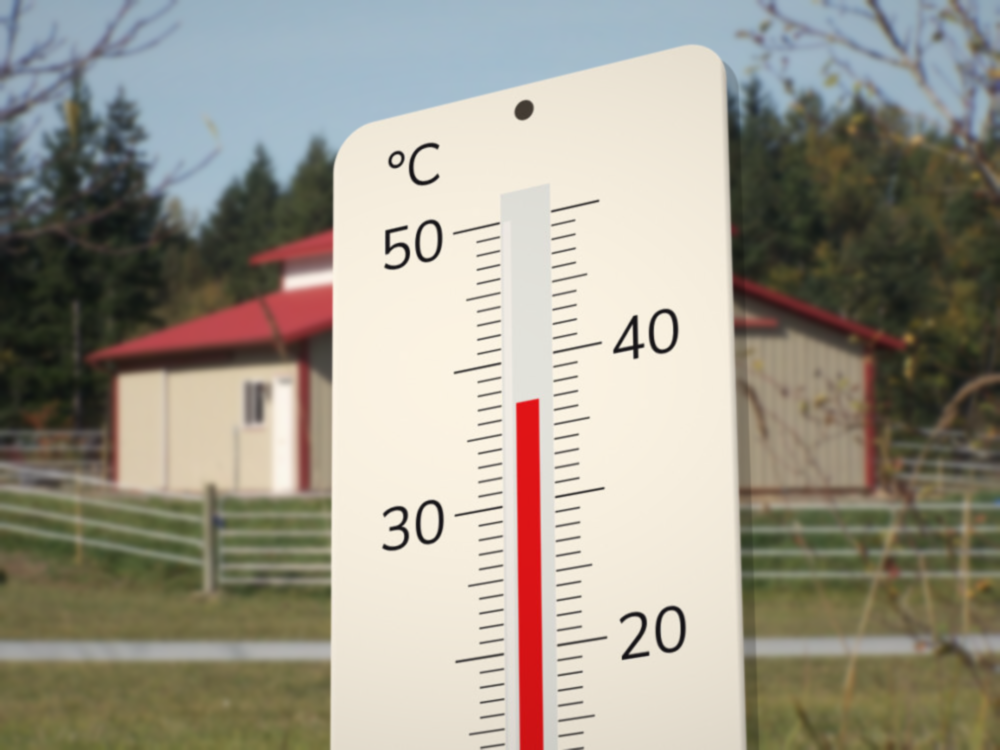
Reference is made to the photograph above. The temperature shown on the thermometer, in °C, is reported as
37 °C
